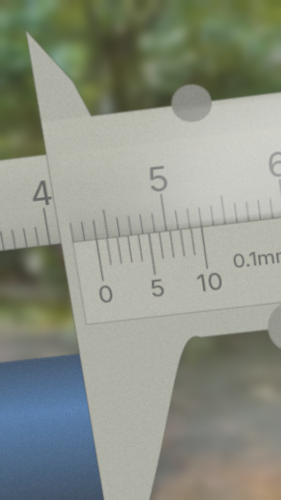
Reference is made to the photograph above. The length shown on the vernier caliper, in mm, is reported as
44.0 mm
